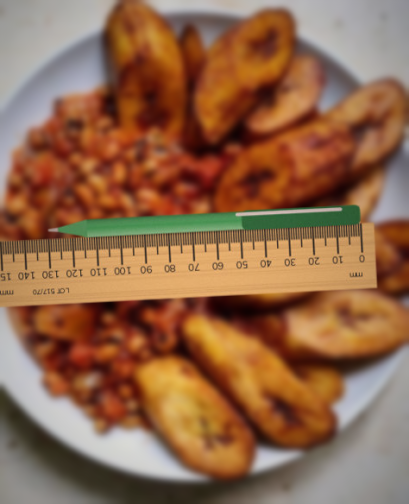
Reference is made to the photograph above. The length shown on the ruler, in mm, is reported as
130 mm
